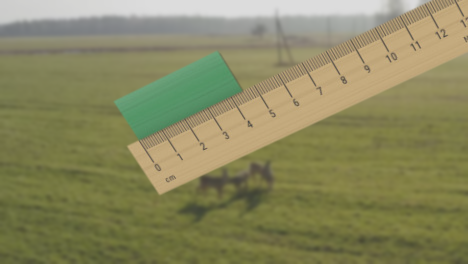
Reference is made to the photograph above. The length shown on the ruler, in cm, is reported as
4.5 cm
